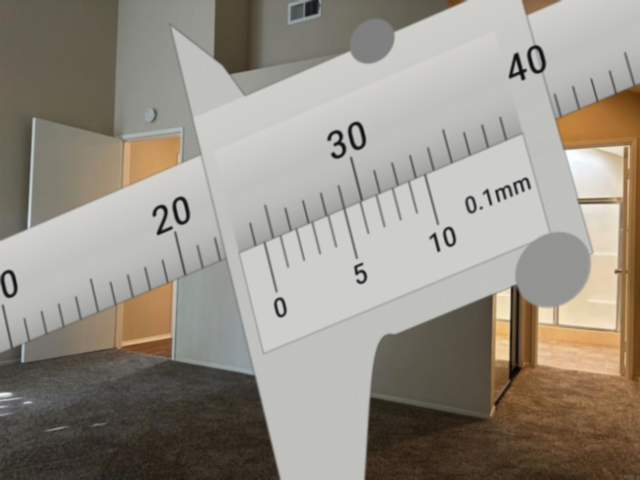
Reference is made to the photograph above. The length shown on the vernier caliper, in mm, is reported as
24.5 mm
